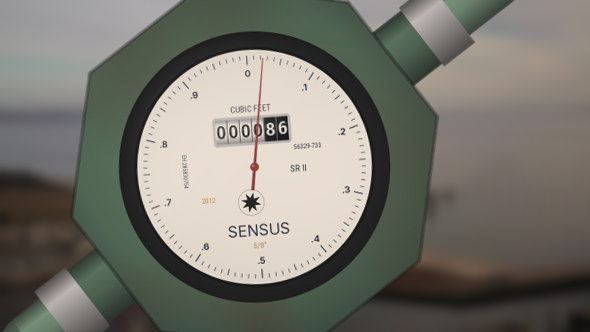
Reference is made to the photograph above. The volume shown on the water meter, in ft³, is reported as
86.02 ft³
